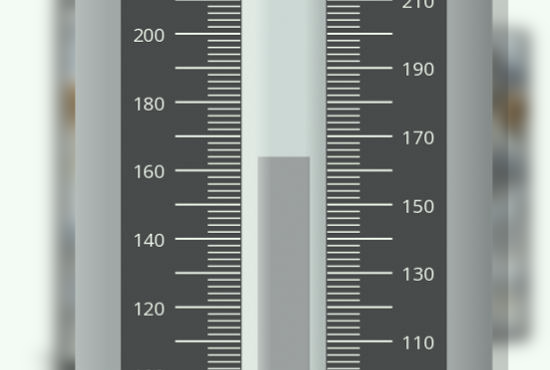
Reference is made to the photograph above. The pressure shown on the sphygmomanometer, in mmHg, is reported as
164 mmHg
